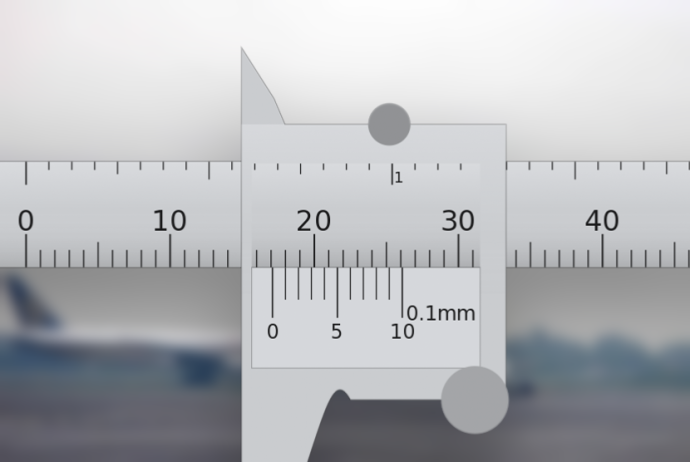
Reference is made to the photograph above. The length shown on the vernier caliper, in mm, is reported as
17.1 mm
